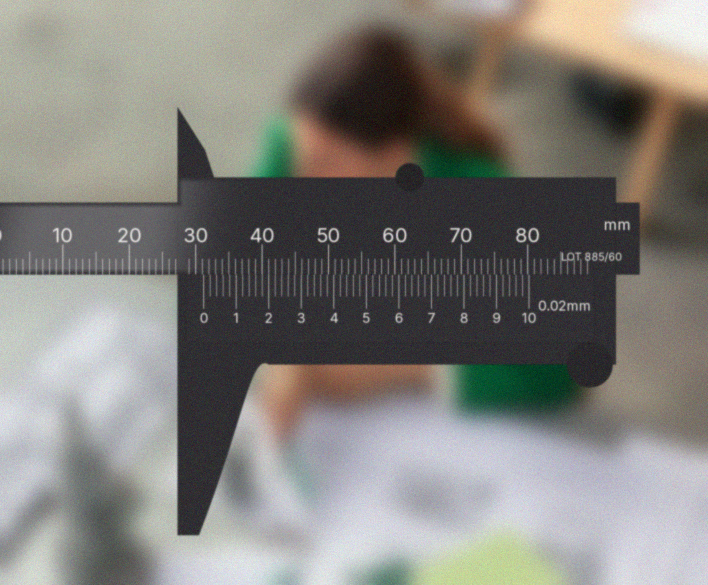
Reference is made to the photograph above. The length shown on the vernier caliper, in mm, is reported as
31.2 mm
